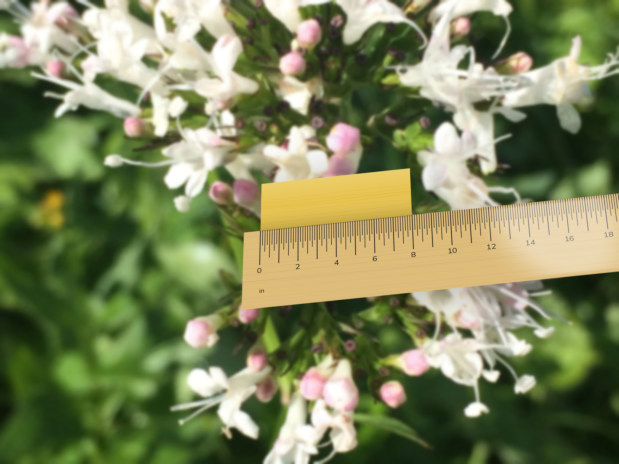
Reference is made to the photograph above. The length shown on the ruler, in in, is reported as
8 in
